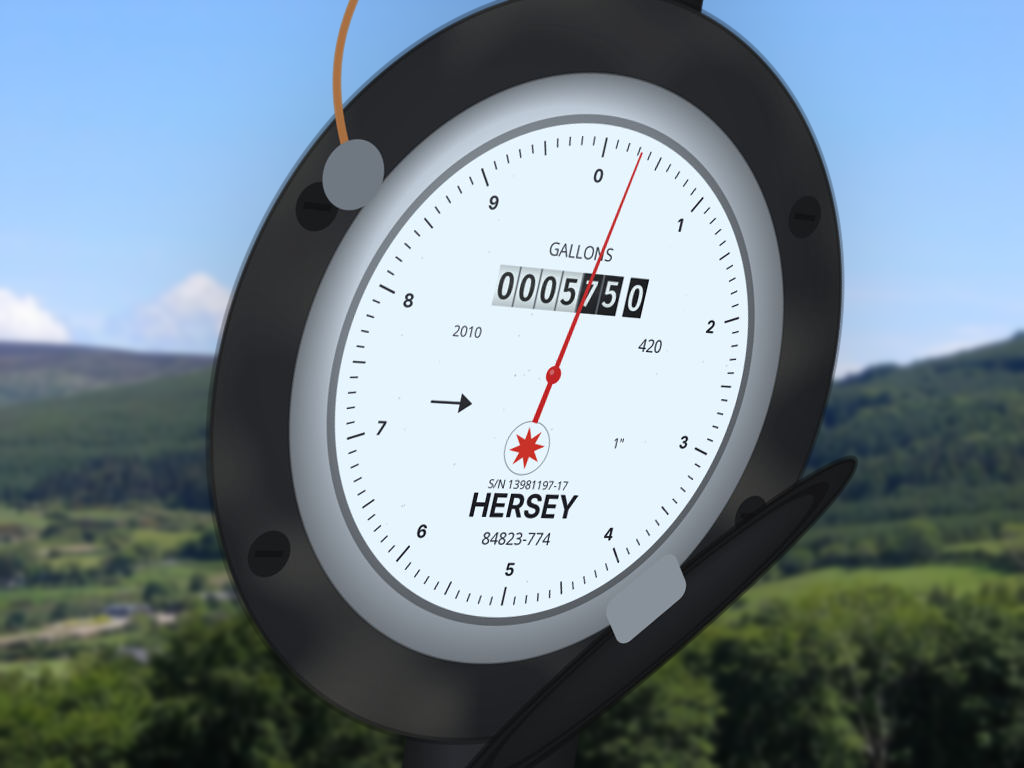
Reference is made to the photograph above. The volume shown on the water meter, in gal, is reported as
5750.3 gal
